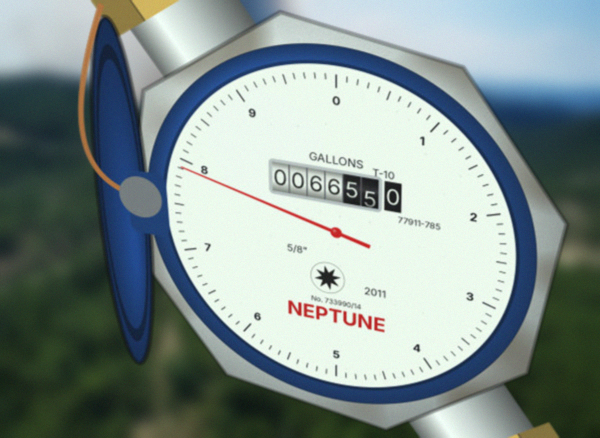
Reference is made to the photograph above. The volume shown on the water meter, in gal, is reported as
66547.9 gal
